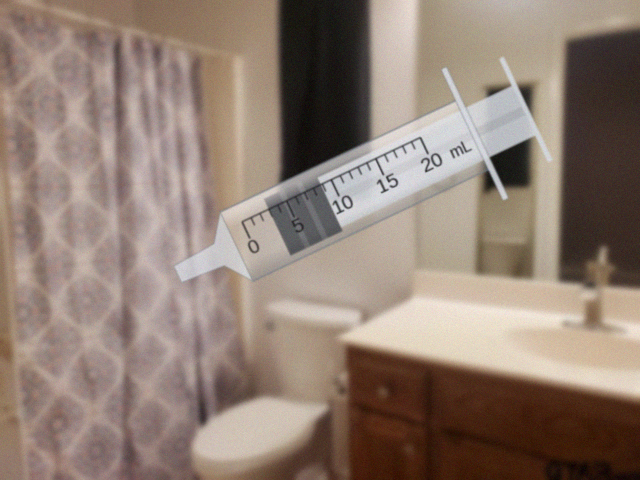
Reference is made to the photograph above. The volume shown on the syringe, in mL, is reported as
3 mL
